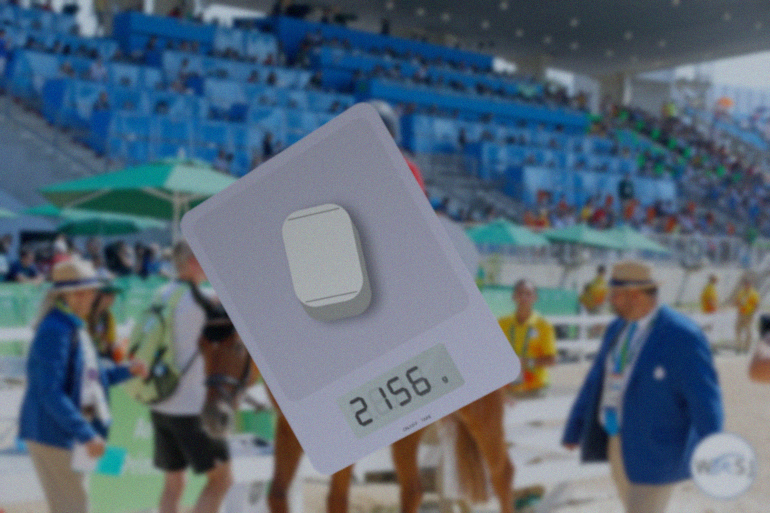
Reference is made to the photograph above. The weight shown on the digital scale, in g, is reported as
2156 g
